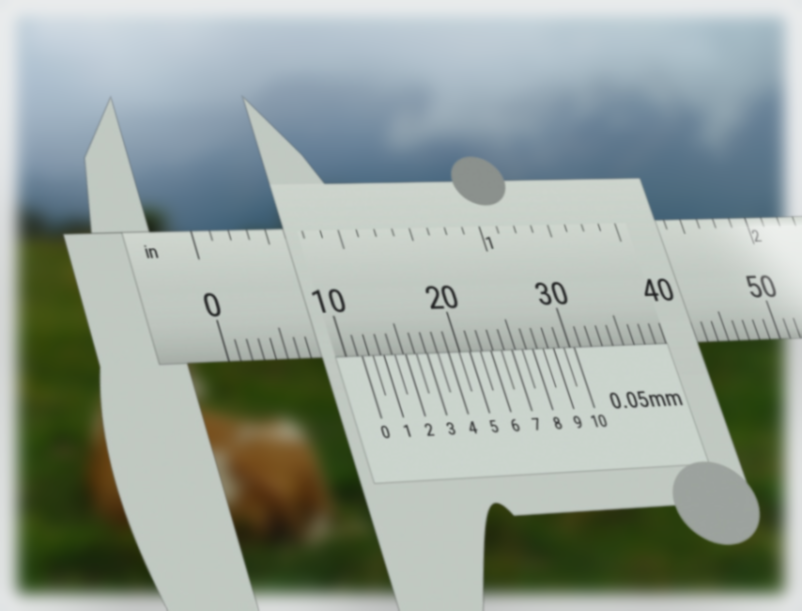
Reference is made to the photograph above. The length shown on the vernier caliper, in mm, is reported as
11.4 mm
